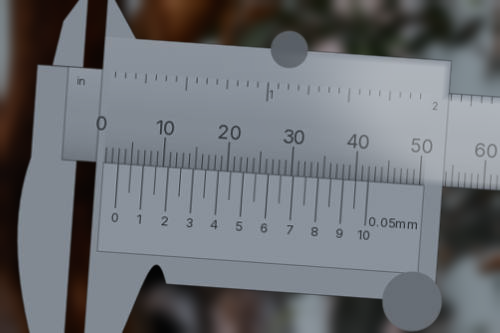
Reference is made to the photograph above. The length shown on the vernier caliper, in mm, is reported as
3.0 mm
